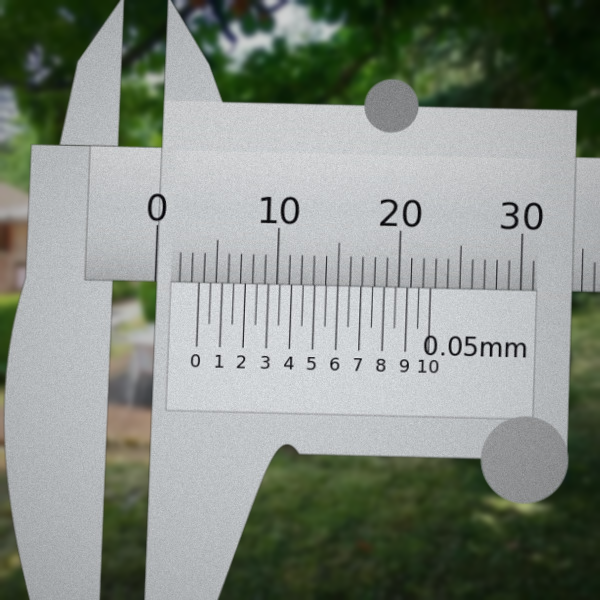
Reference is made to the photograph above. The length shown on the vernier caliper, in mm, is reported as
3.6 mm
